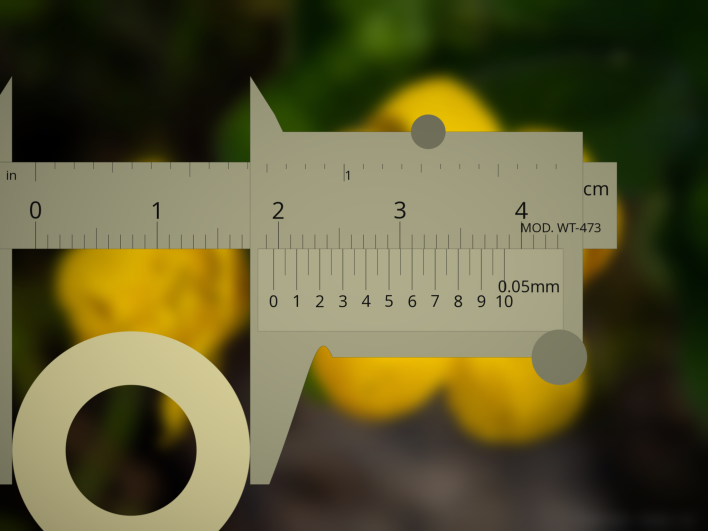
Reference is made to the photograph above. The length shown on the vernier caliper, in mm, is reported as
19.6 mm
